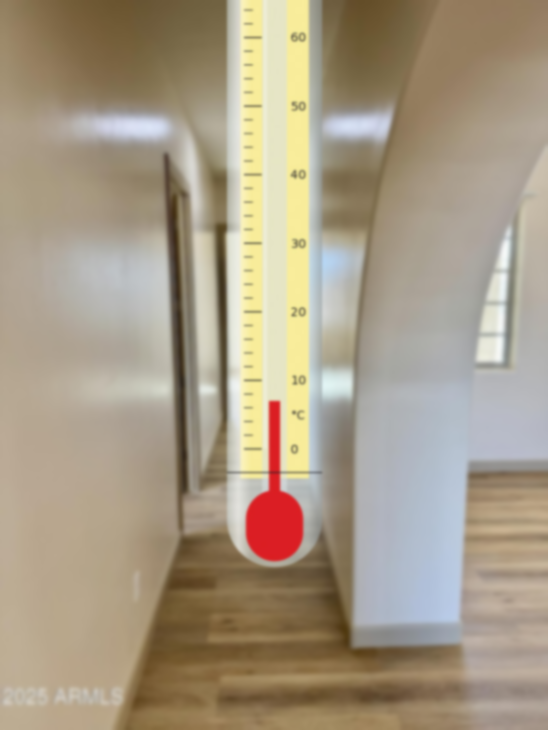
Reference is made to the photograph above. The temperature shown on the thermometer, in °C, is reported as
7 °C
